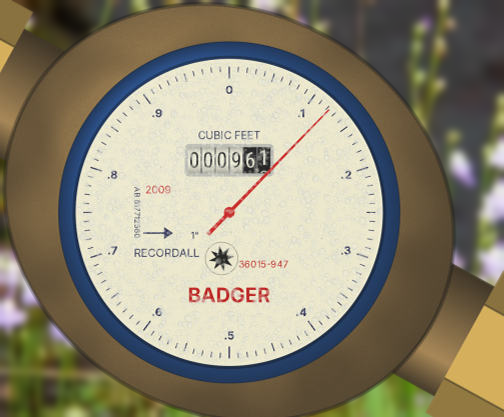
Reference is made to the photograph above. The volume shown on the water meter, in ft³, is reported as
961.12 ft³
